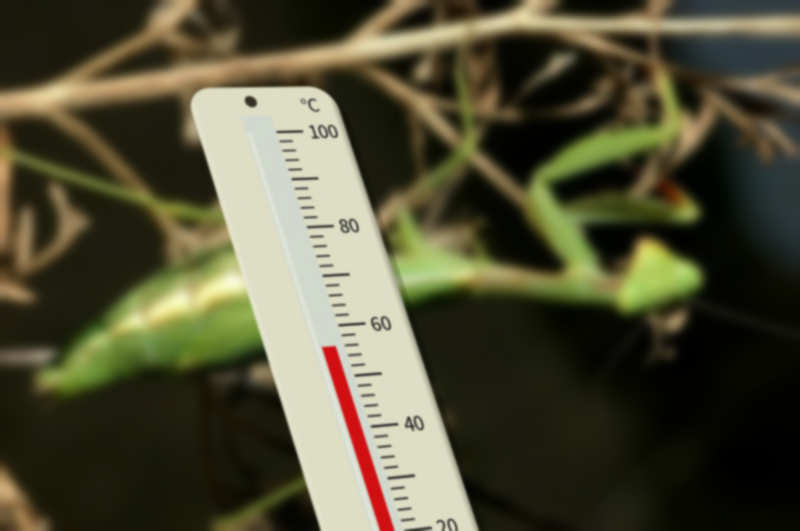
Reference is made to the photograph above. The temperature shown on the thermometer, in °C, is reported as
56 °C
